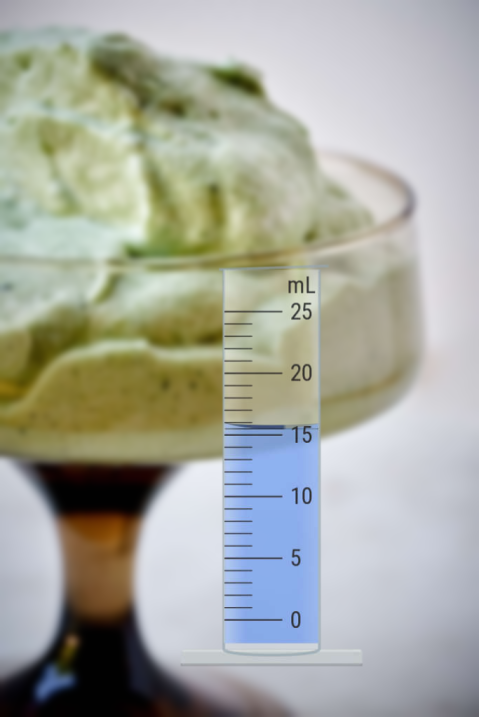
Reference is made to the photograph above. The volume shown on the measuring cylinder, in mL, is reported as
15.5 mL
